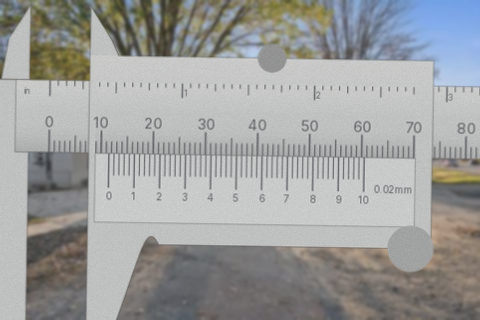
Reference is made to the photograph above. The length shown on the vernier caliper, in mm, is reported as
11.5 mm
